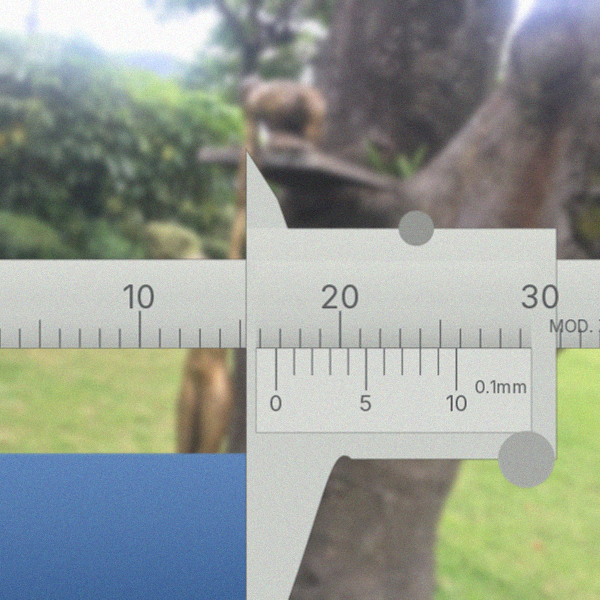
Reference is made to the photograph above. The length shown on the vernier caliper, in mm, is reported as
16.8 mm
